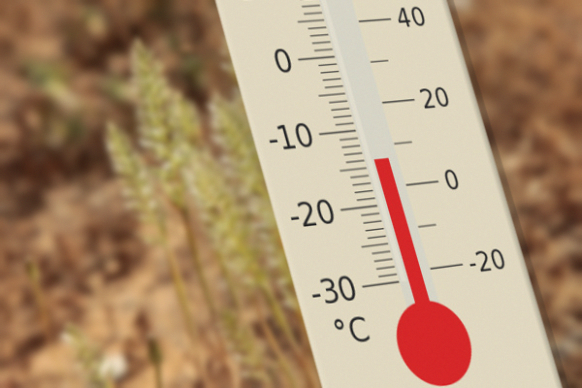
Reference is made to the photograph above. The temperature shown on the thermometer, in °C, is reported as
-14 °C
